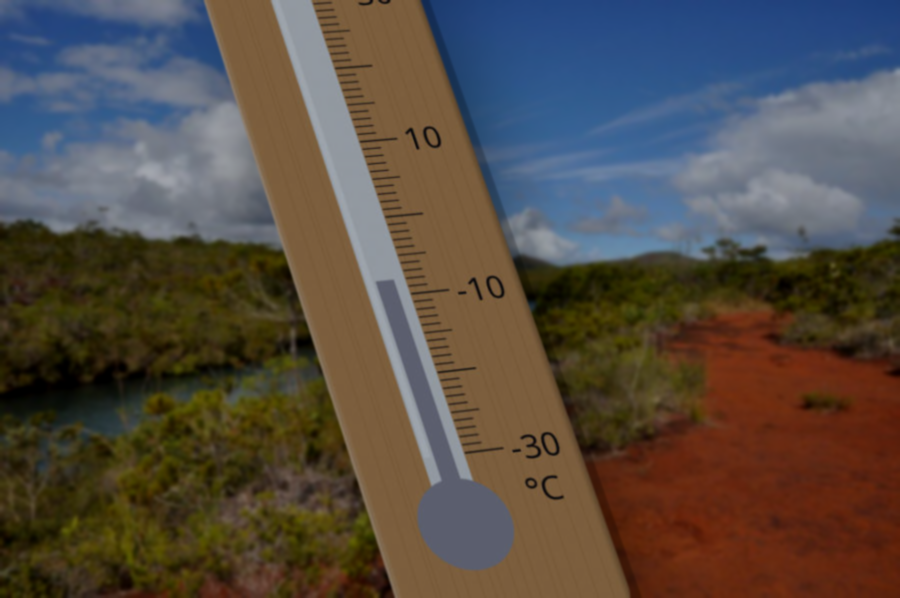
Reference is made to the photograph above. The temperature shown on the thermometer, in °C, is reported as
-8 °C
